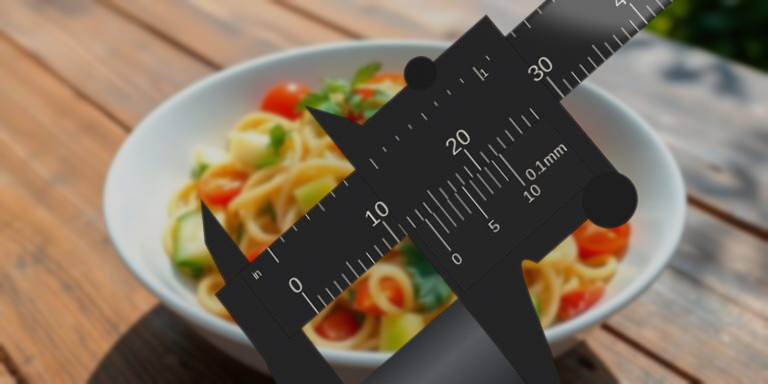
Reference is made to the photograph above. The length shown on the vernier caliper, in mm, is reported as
13.2 mm
